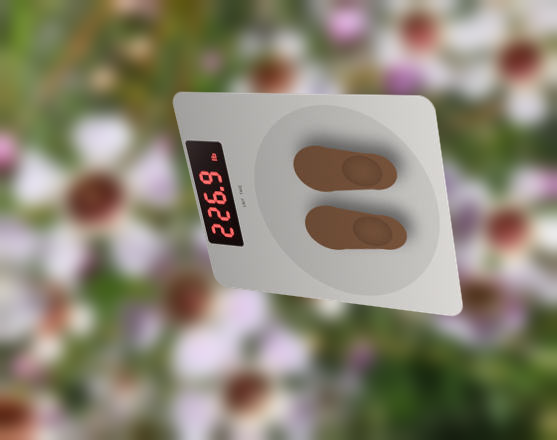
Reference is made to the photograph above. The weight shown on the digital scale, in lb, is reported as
226.9 lb
